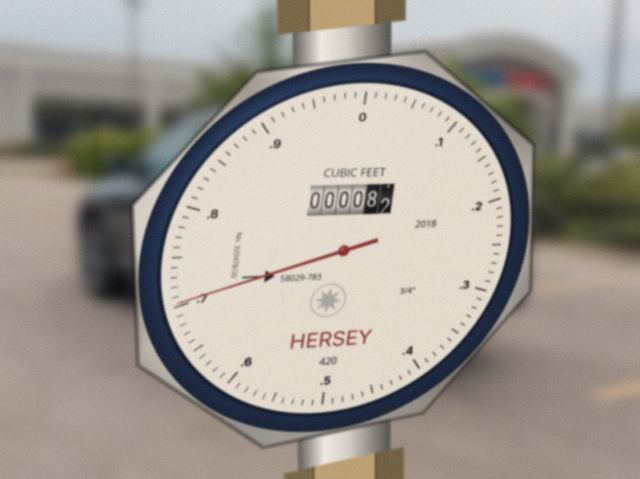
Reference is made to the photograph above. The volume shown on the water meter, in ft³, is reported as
81.70 ft³
